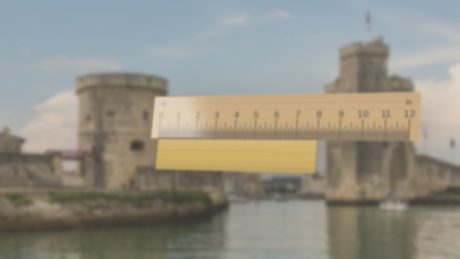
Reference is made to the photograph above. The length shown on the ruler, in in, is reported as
8 in
